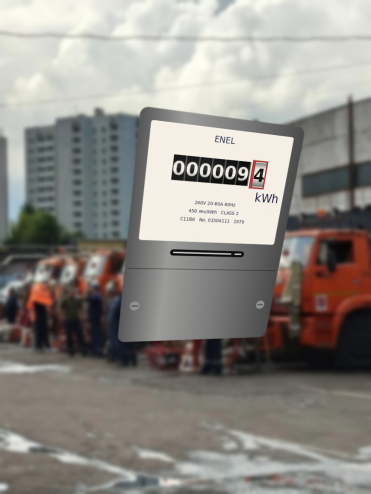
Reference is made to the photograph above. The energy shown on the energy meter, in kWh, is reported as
9.4 kWh
